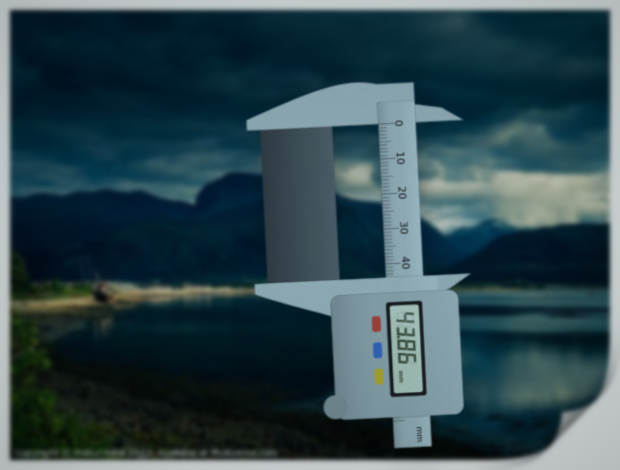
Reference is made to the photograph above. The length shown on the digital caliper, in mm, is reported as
43.86 mm
